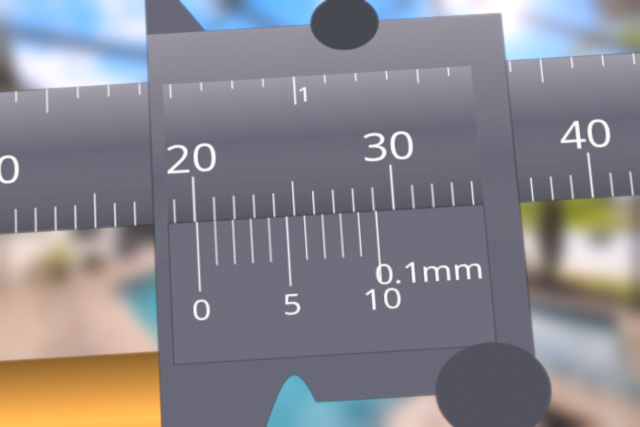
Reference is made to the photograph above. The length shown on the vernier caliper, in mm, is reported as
20.1 mm
